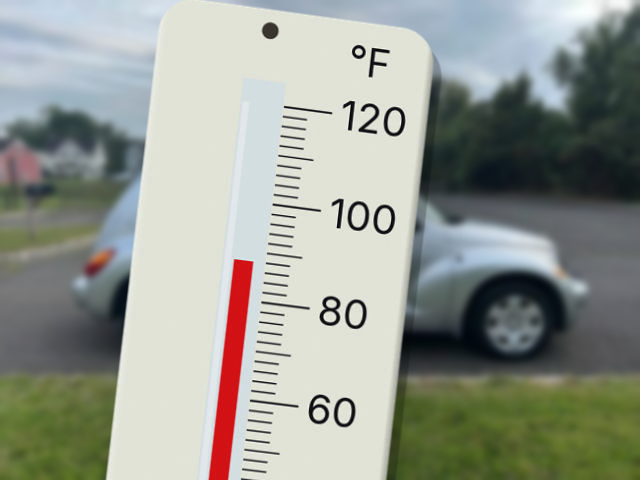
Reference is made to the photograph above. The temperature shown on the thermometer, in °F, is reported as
88 °F
